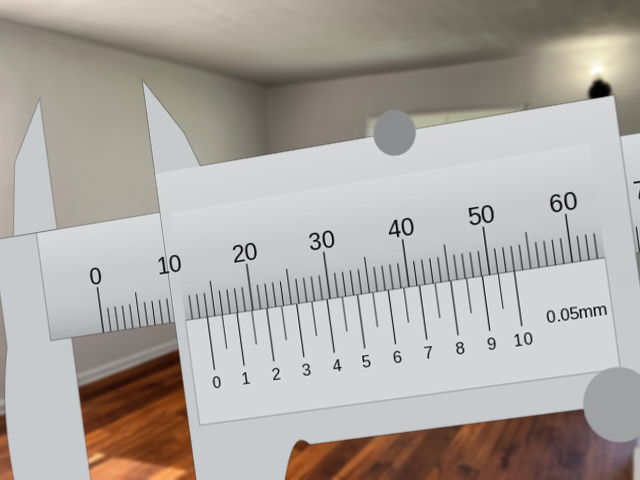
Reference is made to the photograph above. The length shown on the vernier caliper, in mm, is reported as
14.0 mm
